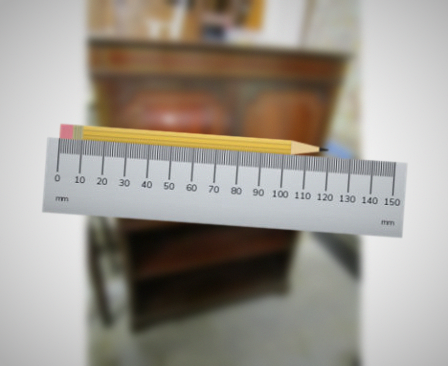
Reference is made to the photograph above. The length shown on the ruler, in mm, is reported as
120 mm
